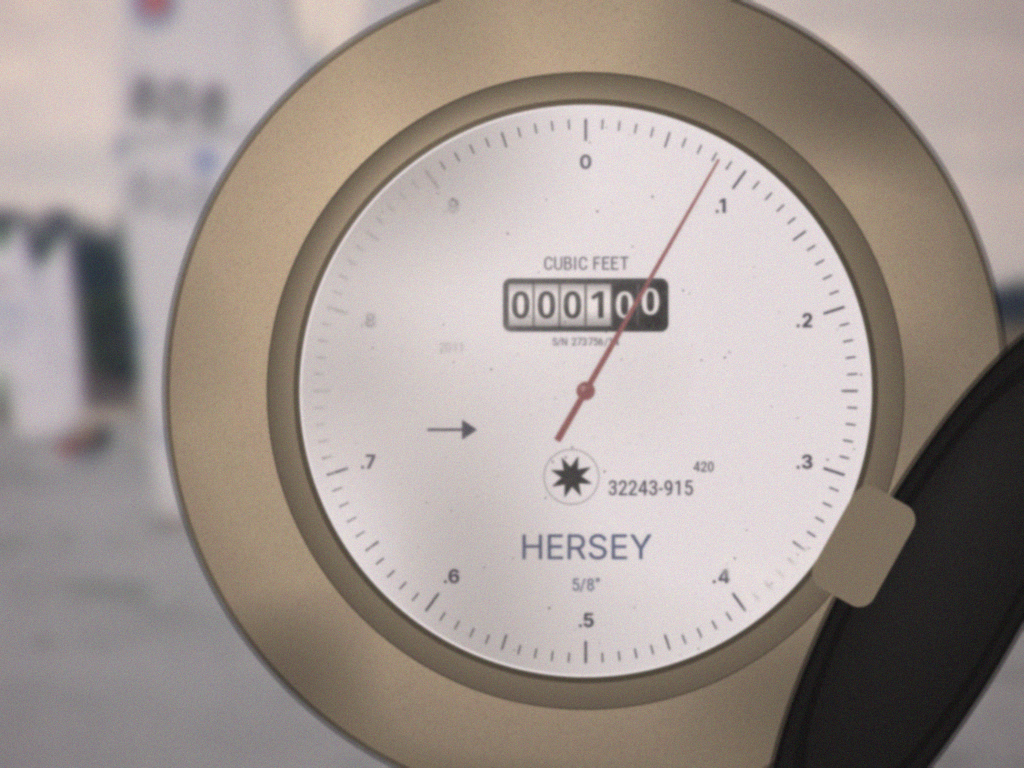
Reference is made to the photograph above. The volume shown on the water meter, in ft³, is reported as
100.08 ft³
